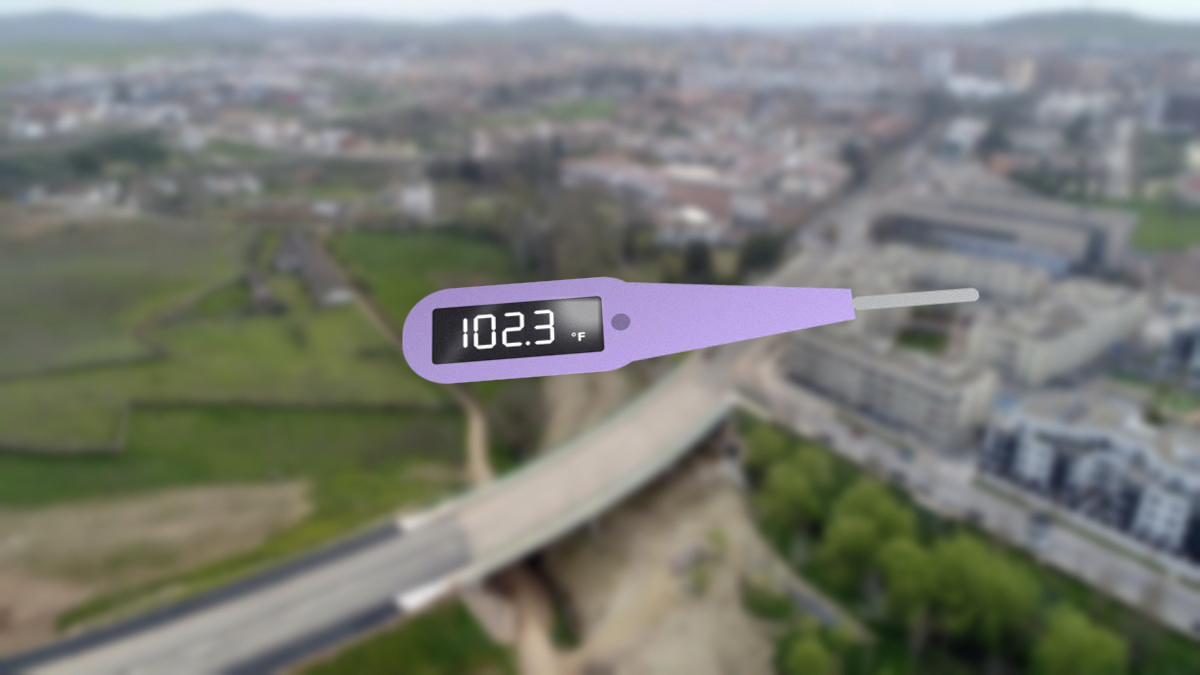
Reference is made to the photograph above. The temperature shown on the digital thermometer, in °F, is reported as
102.3 °F
